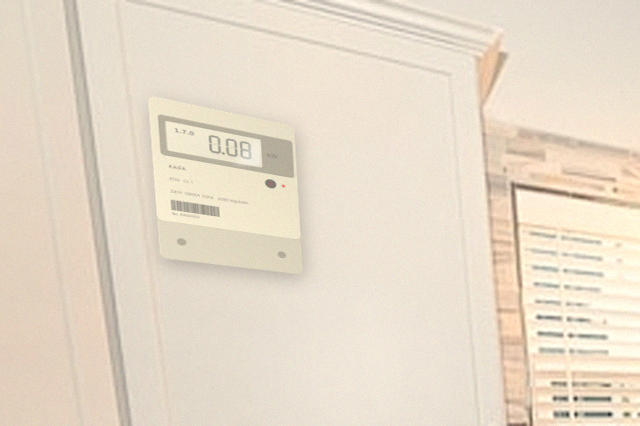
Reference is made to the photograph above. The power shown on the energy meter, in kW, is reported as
0.08 kW
